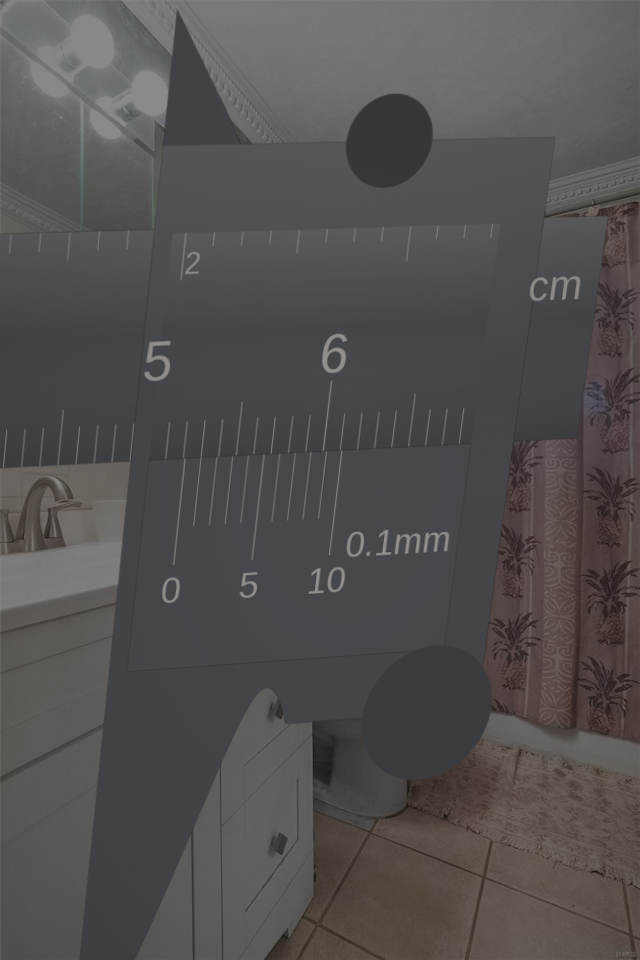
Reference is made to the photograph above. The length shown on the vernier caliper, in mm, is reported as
52.1 mm
